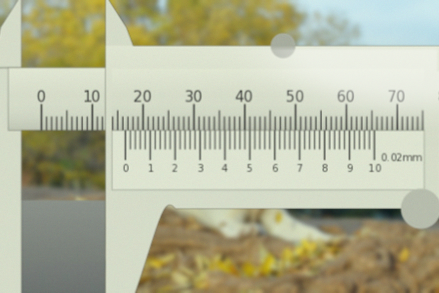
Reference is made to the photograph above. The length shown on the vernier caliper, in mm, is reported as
16.5 mm
